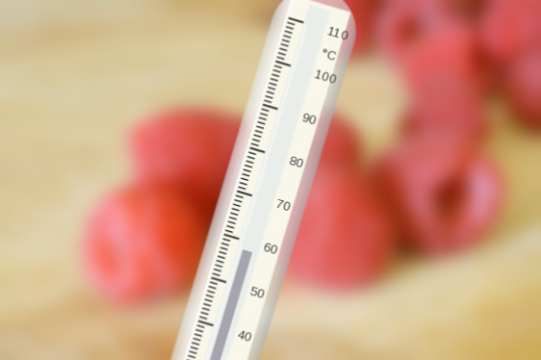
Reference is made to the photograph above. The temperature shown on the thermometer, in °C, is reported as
58 °C
